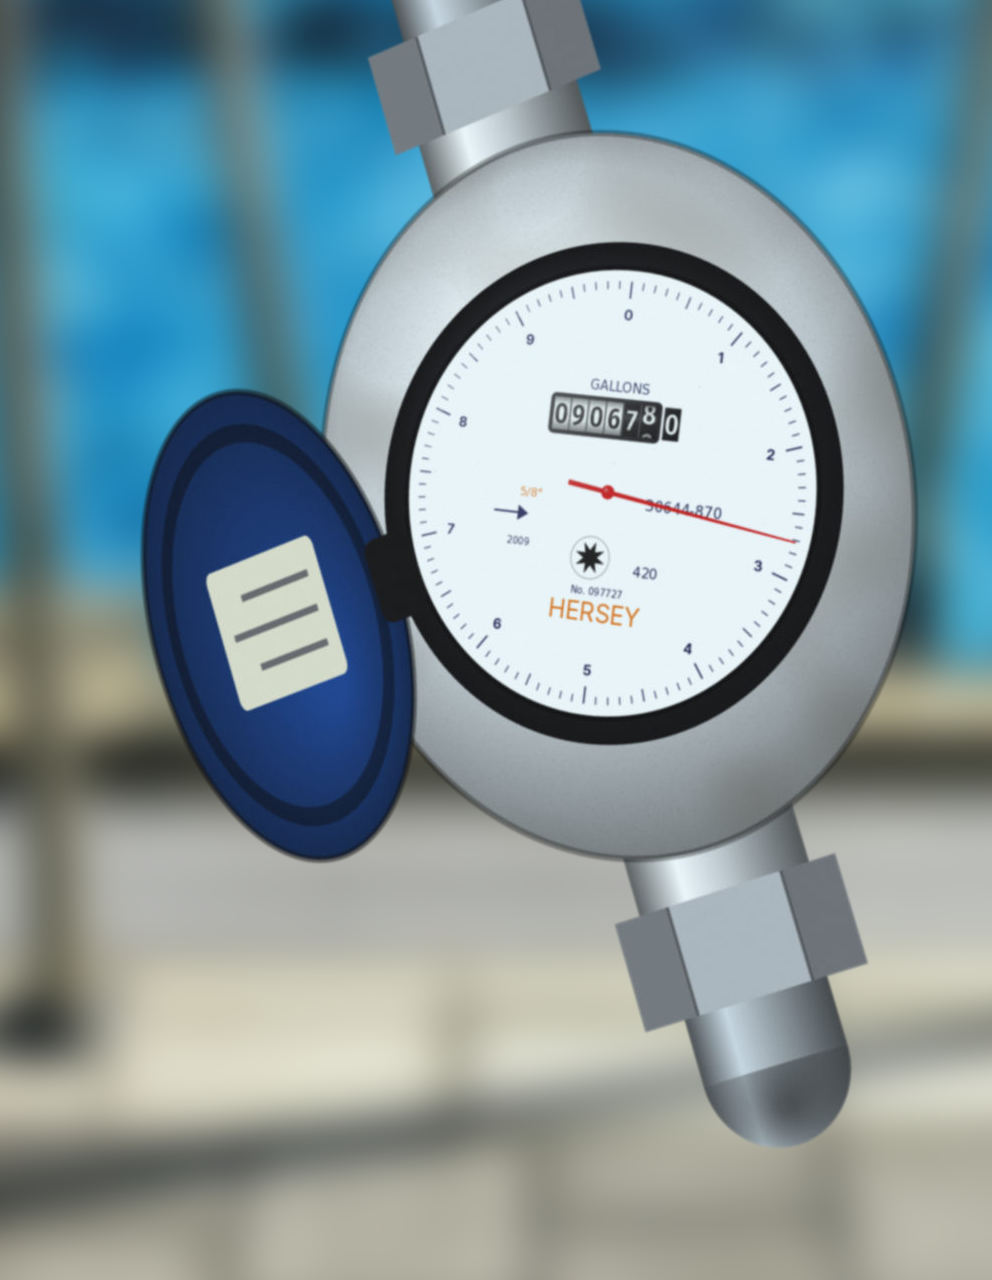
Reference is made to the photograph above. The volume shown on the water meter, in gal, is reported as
906782.7 gal
